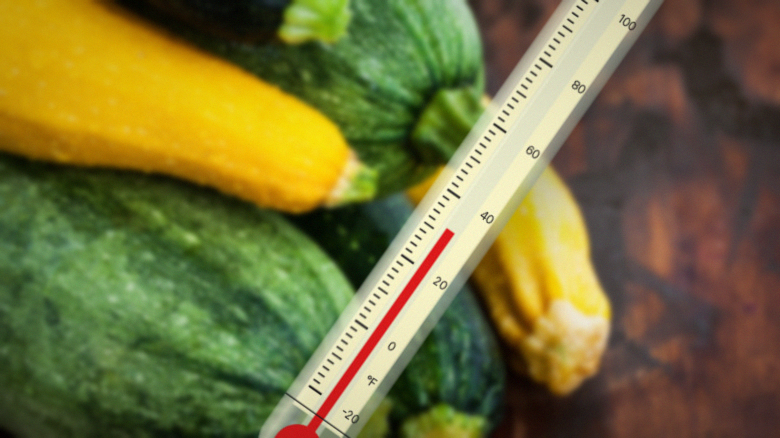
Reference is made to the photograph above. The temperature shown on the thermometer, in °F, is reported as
32 °F
